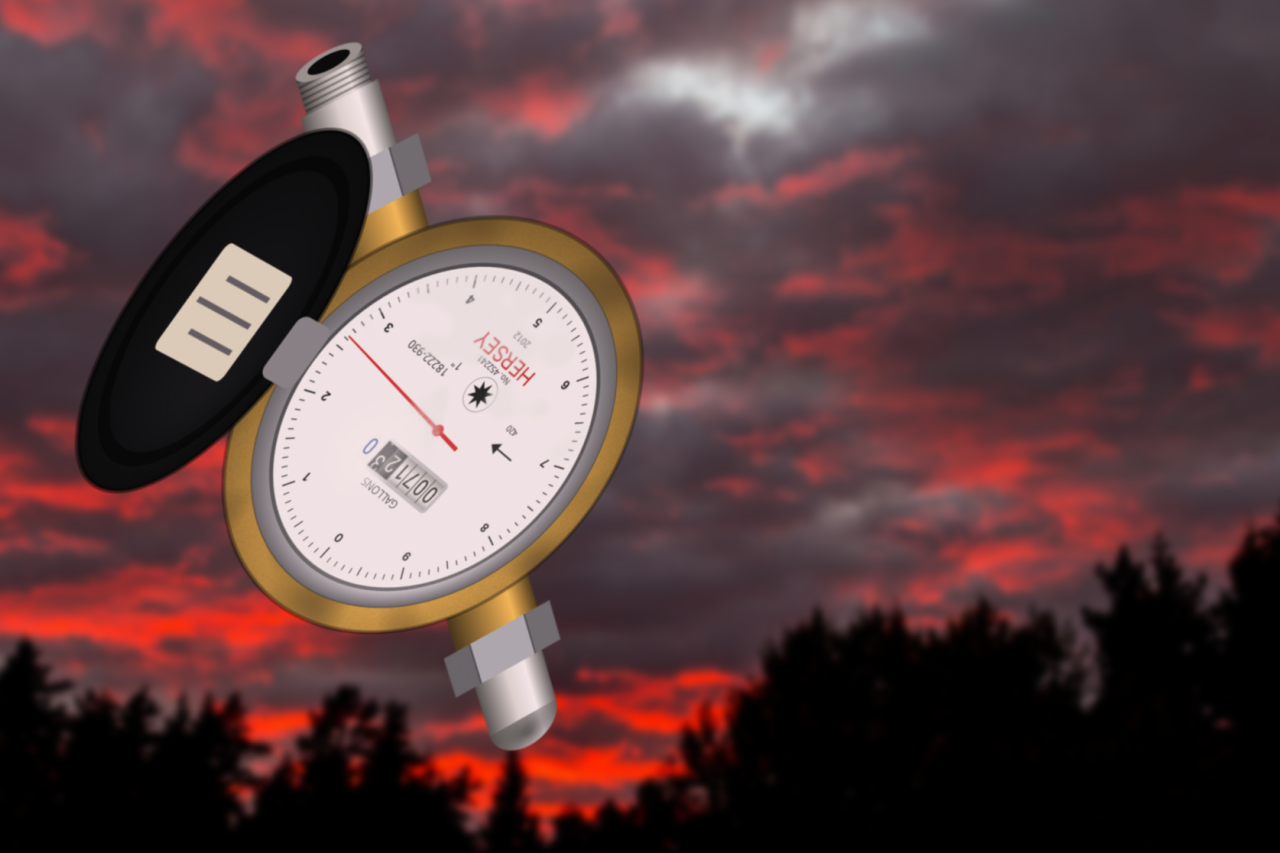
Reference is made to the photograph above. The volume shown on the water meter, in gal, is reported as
71232.6 gal
